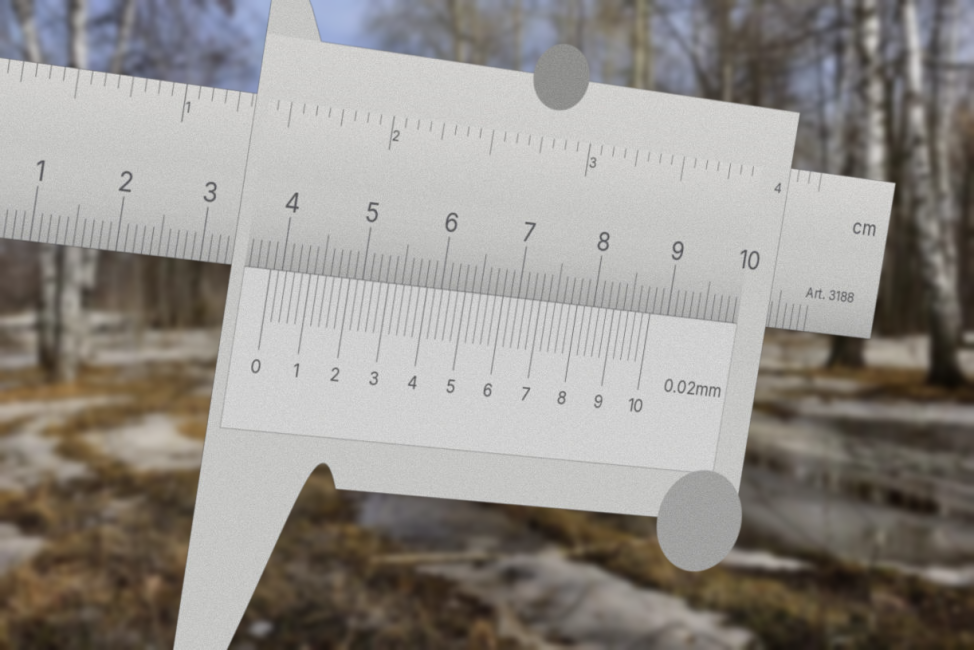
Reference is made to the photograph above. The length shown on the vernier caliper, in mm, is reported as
38.6 mm
